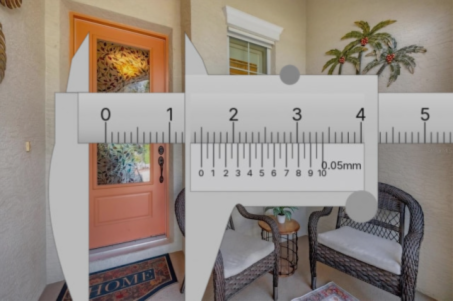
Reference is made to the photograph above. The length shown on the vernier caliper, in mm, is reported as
15.0 mm
